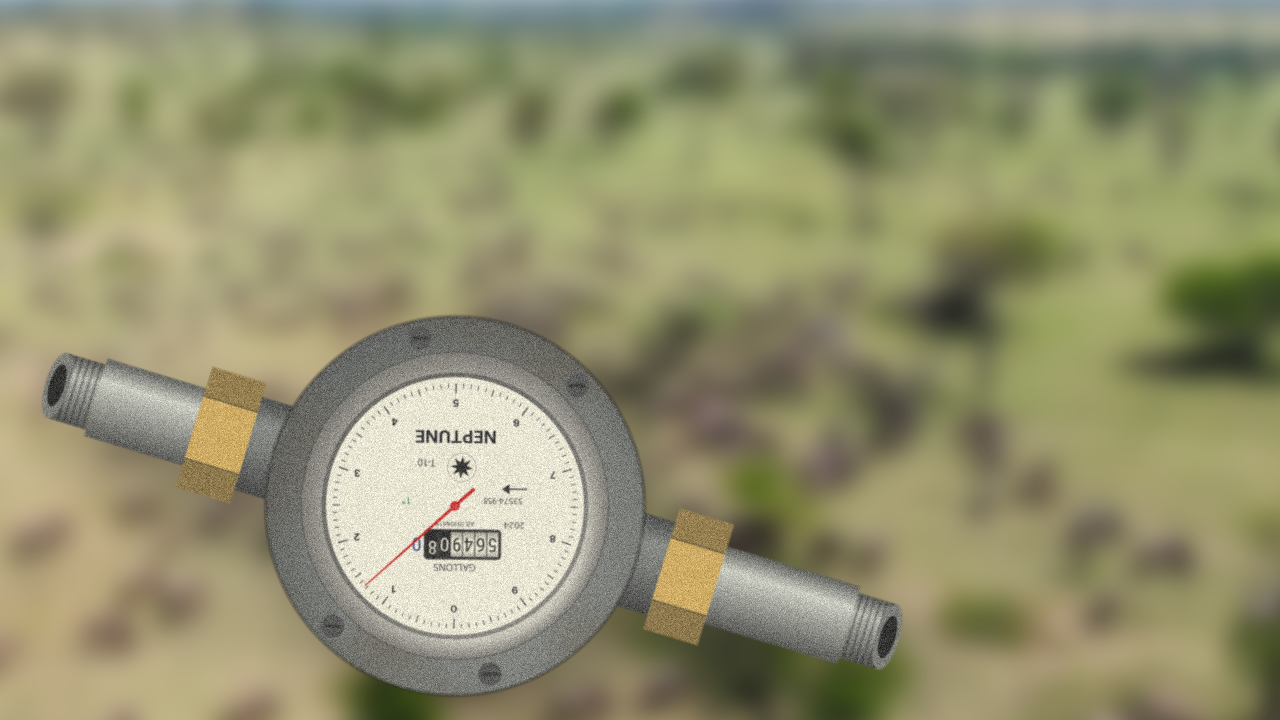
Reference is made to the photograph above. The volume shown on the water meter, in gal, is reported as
5649081.3 gal
